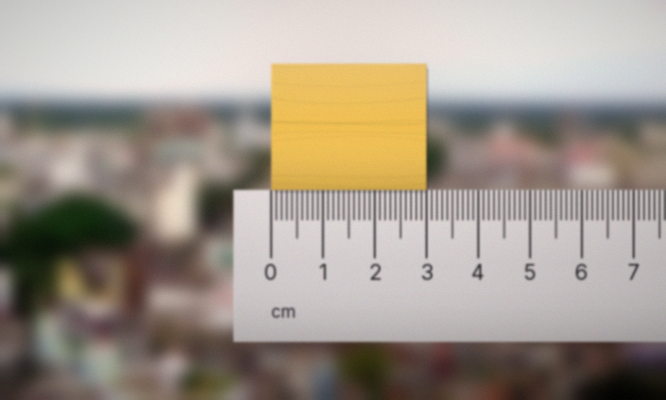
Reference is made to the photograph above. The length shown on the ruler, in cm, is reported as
3 cm
